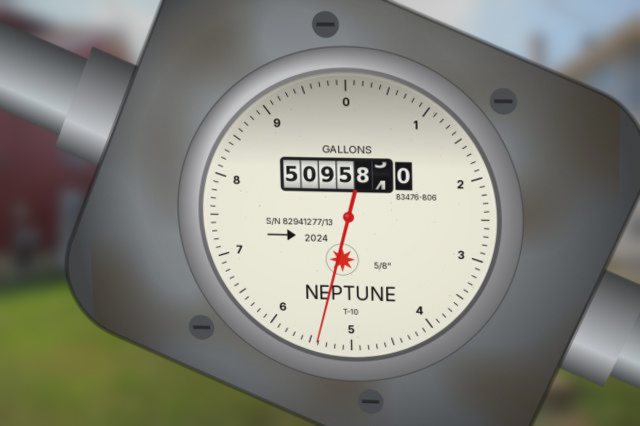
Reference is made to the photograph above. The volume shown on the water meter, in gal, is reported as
5095835.4 gal
